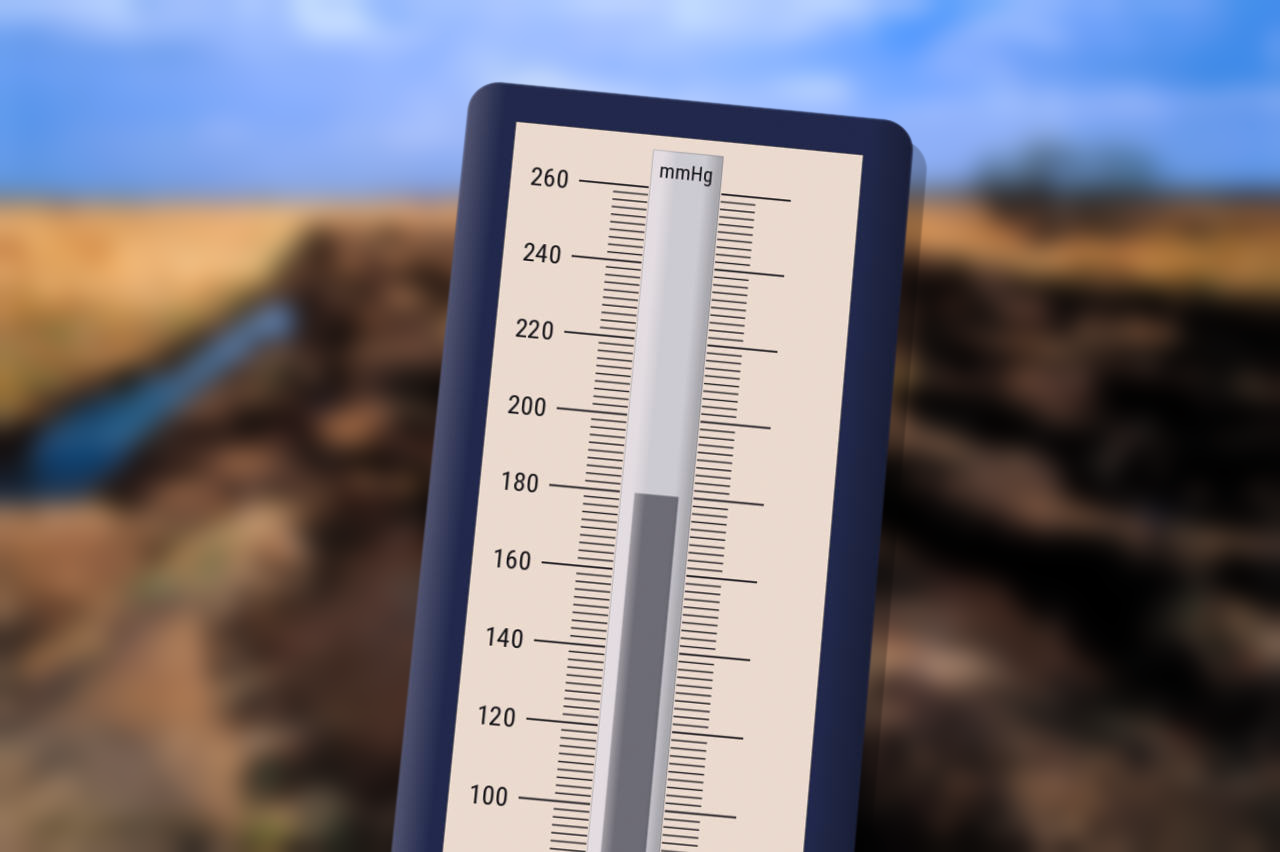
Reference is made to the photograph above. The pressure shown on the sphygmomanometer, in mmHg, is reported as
180 mmHg
